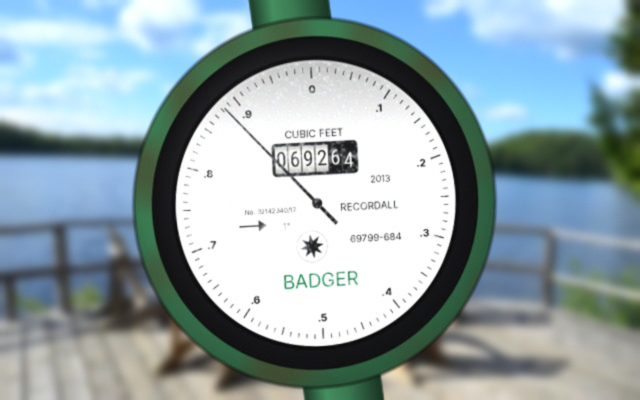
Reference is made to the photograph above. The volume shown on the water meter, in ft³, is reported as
69263.88 ft³
